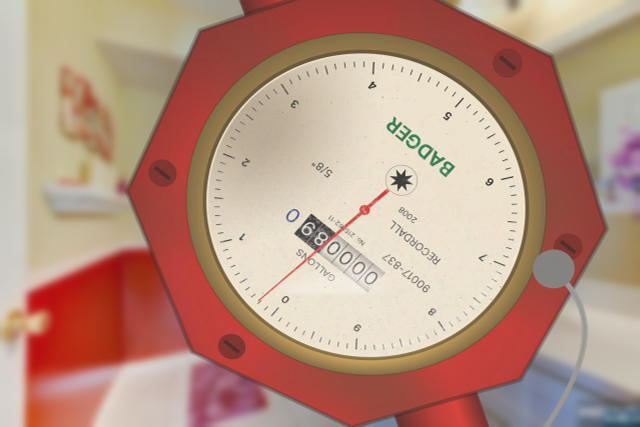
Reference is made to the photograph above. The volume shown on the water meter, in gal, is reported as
890.2 gal
